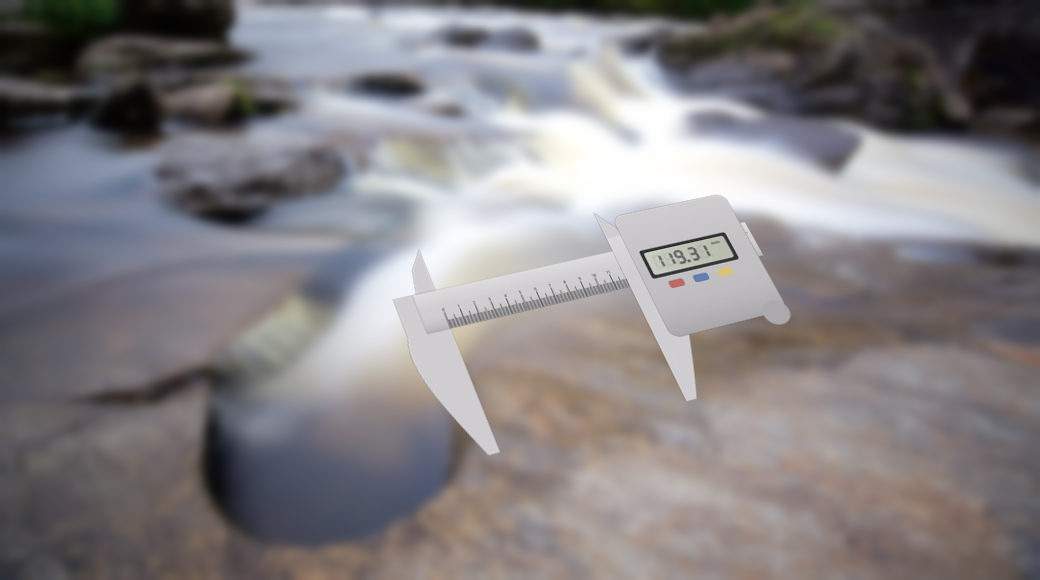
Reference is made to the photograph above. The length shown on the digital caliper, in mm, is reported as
119.31 mm
